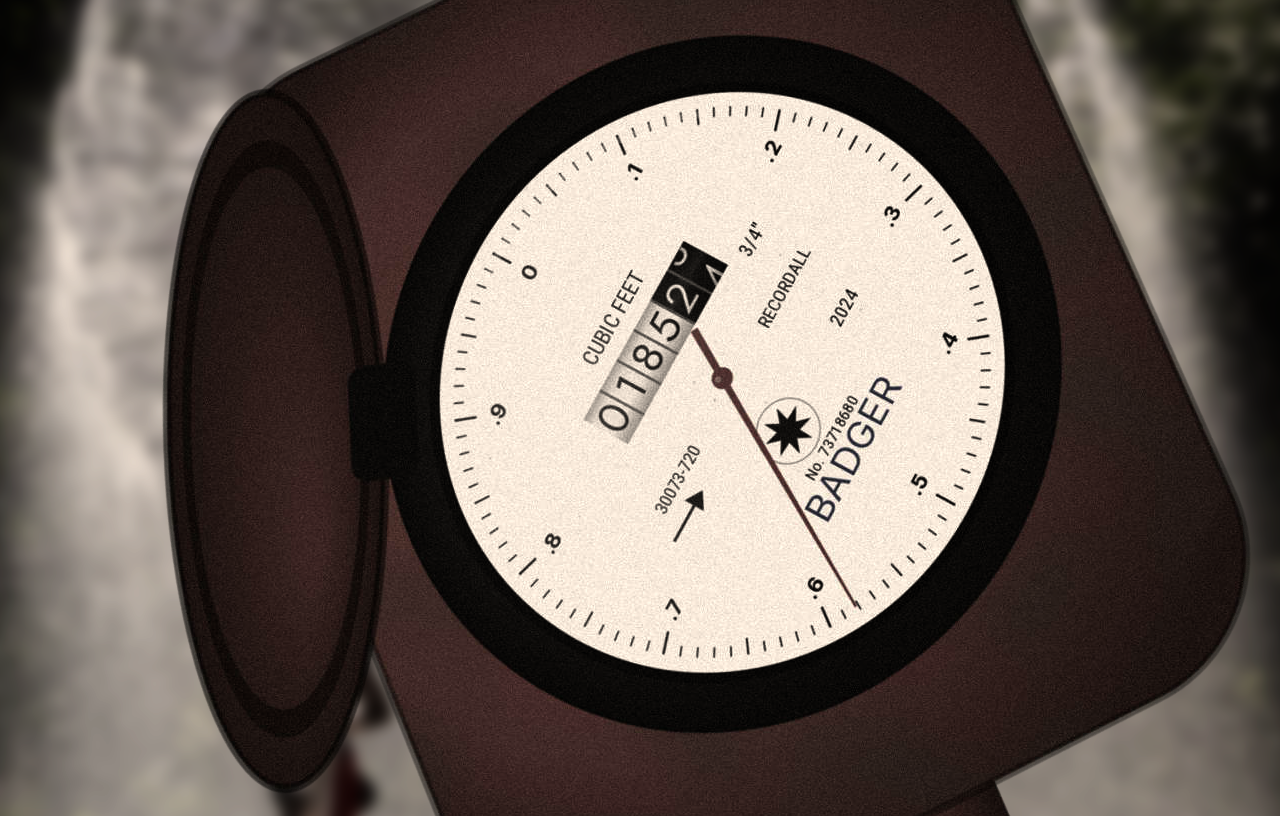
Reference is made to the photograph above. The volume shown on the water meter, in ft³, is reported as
18523.58 ft³
